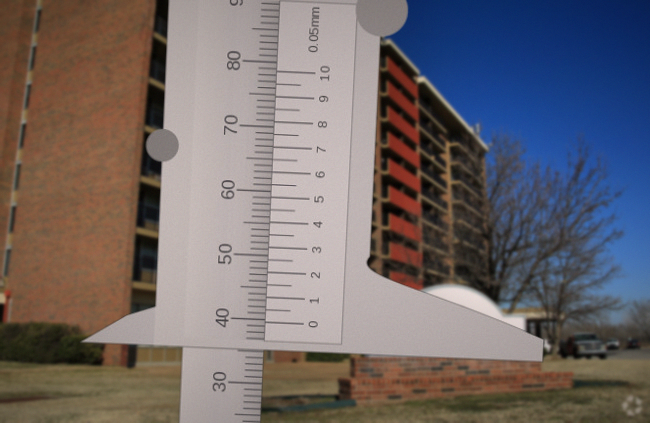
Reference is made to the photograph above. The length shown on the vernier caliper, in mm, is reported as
39.6 mm
